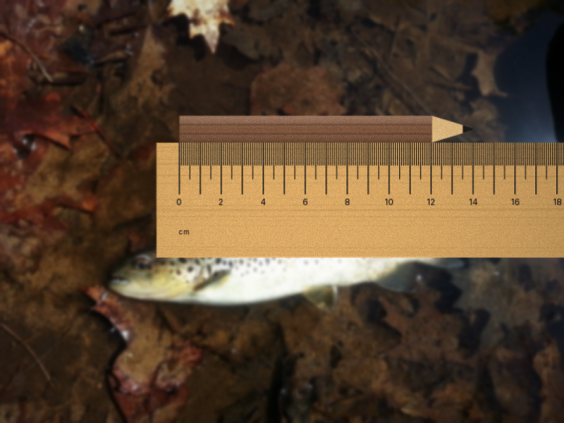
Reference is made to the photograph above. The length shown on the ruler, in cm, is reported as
14 cm
